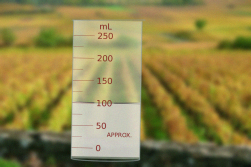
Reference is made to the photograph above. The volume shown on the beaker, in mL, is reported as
100 mL
